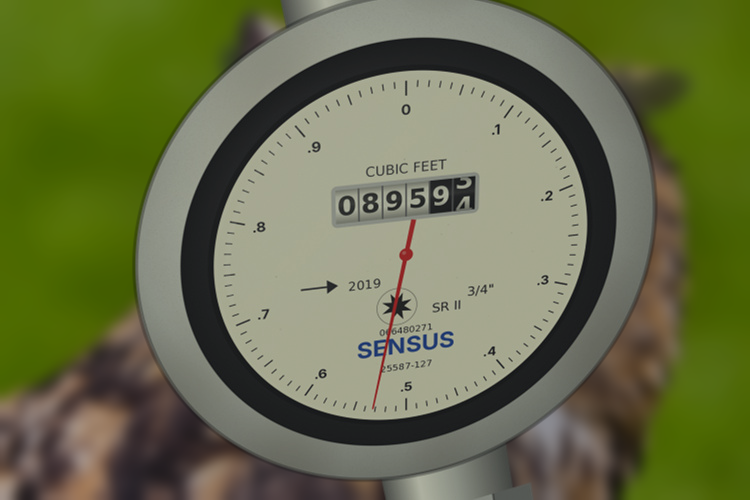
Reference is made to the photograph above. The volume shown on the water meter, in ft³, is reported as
89593.53 ft³
